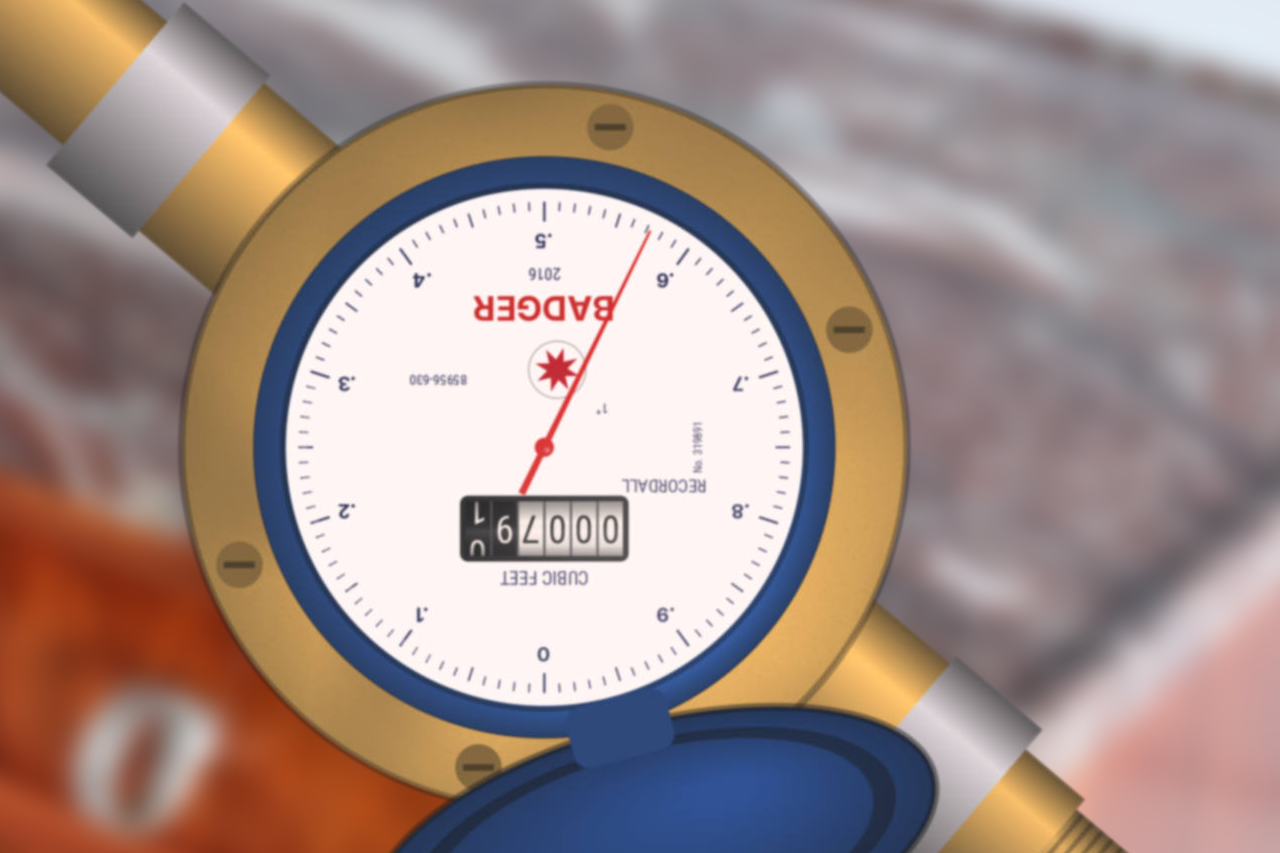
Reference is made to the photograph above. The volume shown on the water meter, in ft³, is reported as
790.57 ft³
